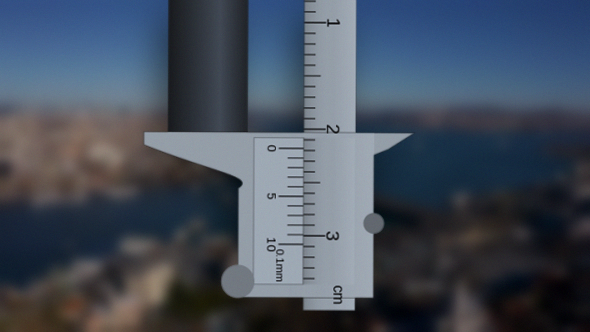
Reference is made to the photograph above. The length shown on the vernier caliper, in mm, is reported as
21.8 mm
